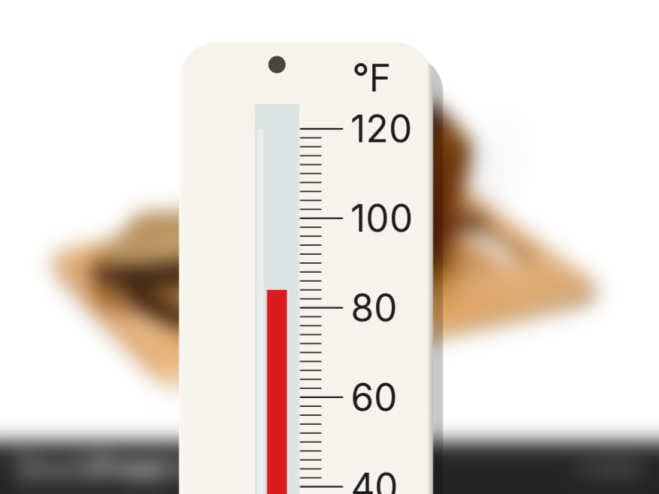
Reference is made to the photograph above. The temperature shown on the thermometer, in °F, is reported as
84 °F
